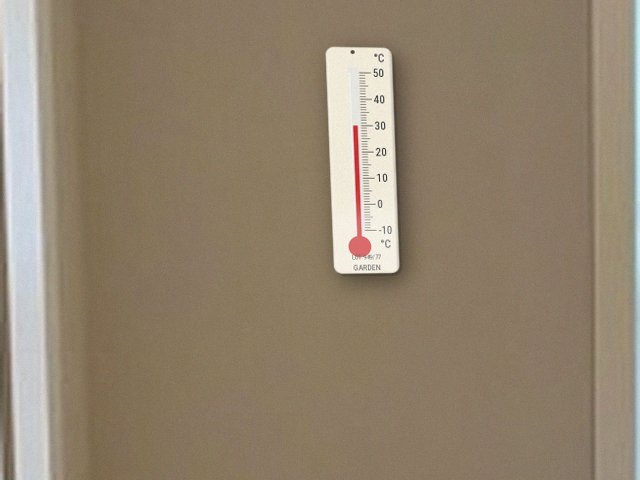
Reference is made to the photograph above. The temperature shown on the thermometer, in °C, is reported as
30 °C
